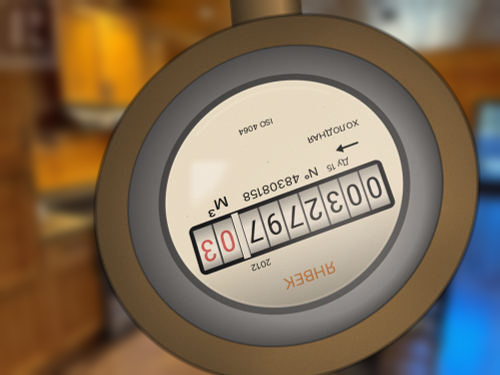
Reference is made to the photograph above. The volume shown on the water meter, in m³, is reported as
32797.03 m³
